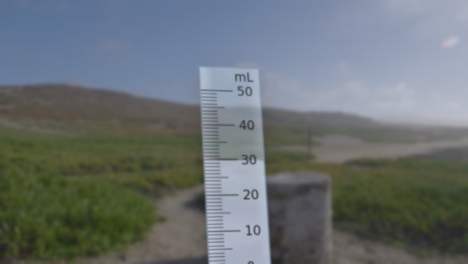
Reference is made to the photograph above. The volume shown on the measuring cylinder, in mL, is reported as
30 mL
